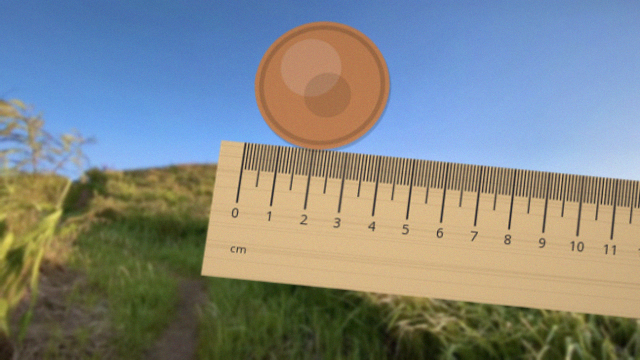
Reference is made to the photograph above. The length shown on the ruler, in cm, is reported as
4 cm
